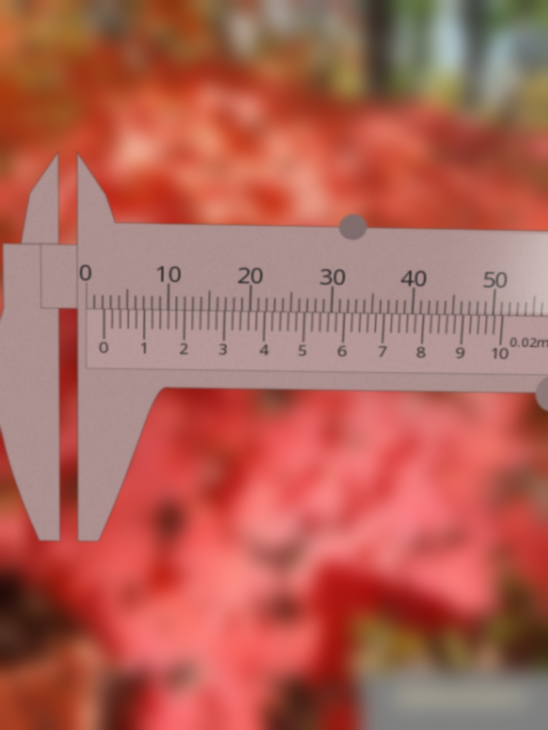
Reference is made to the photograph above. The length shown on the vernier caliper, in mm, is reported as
2.2 mm
